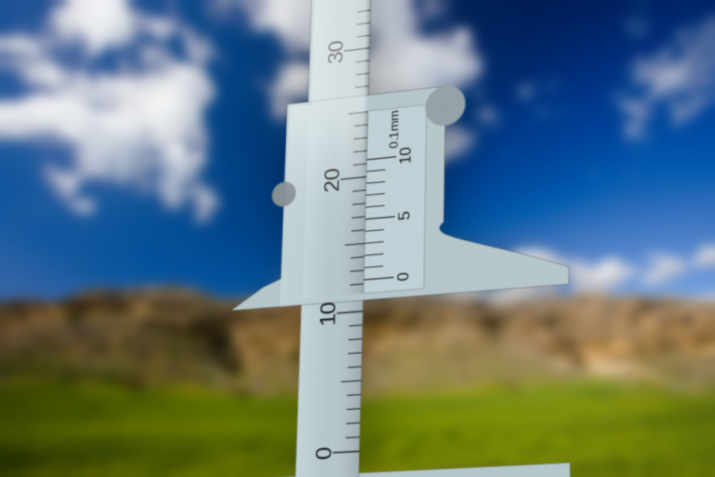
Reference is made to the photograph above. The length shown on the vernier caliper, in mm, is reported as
12.3 mm
